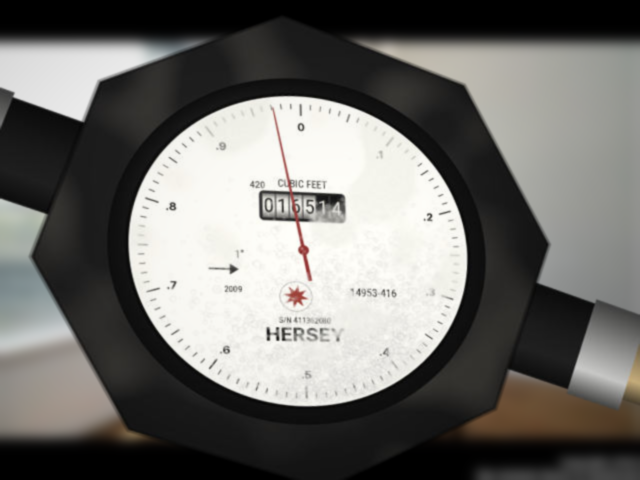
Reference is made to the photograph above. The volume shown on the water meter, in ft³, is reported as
16513.97 ft³
